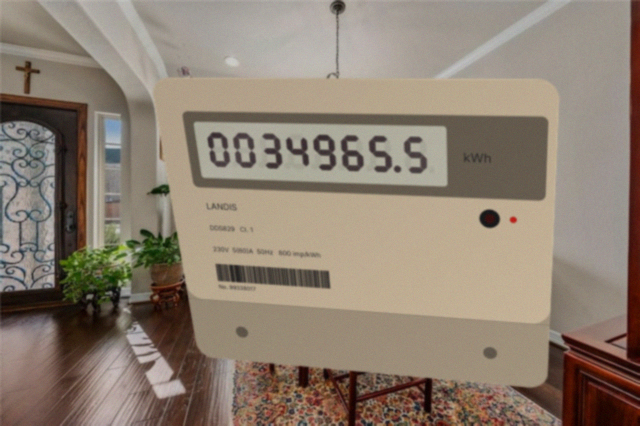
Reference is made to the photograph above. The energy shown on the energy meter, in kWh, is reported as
34965.5 kWh
